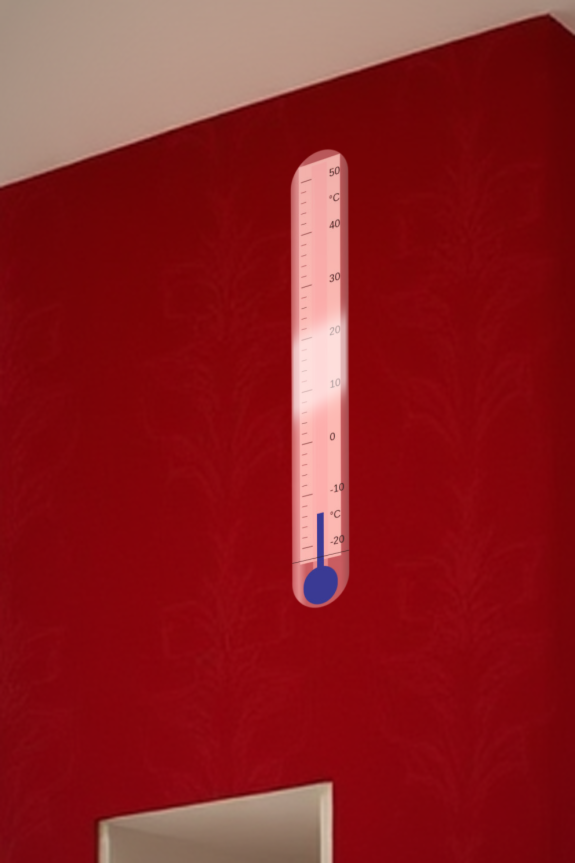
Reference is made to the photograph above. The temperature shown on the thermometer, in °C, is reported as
-14 °C
